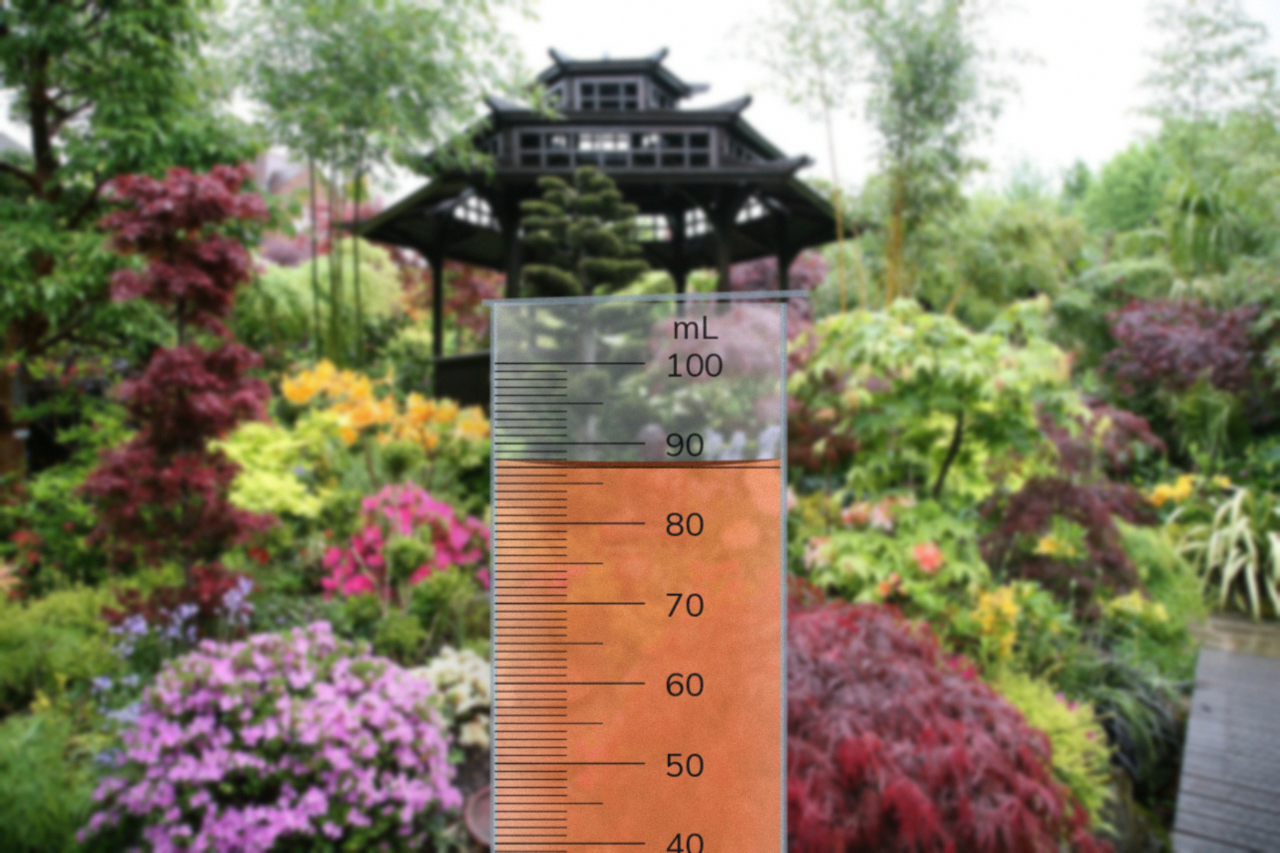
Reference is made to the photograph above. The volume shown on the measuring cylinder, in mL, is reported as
87 mL
